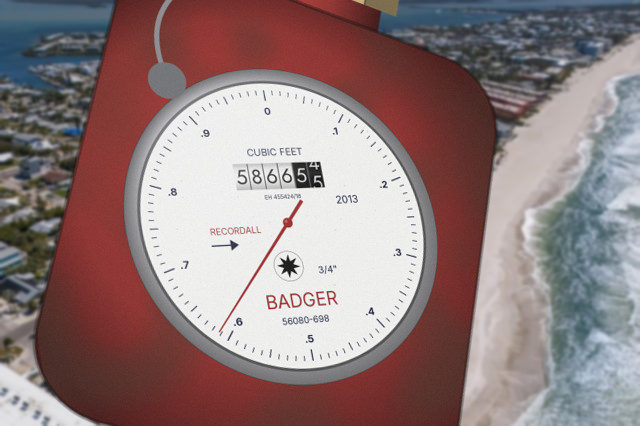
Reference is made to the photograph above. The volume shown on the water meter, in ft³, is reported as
586654.61 ft³
